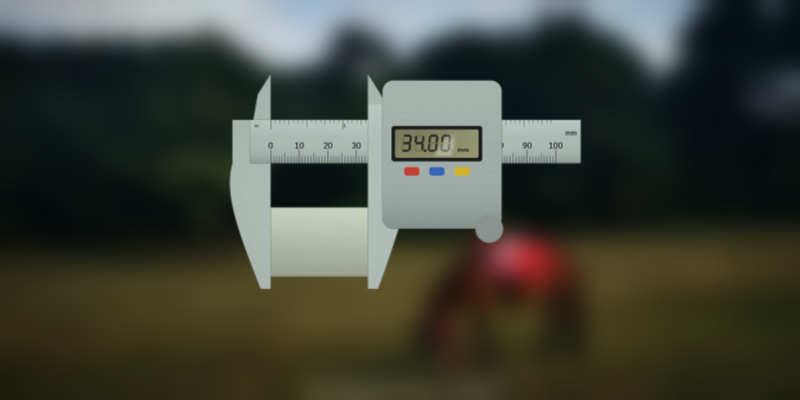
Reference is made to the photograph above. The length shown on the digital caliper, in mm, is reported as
34.00 mm
